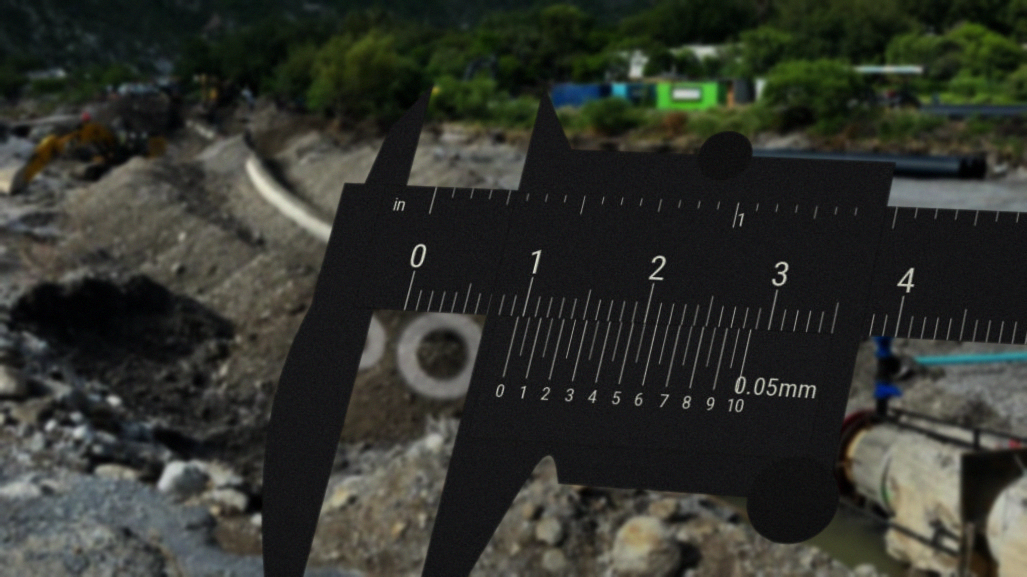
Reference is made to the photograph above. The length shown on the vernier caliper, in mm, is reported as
9.6 mm
